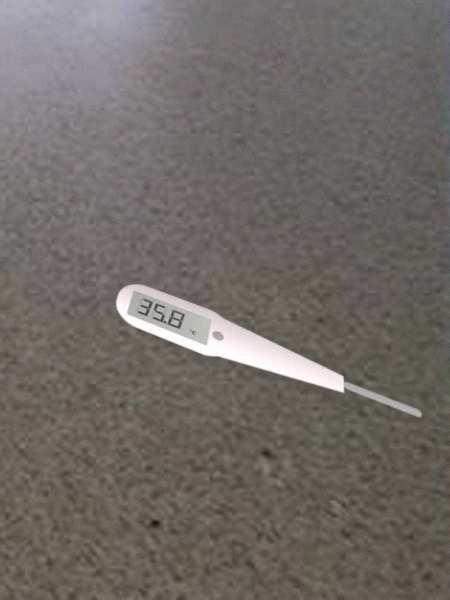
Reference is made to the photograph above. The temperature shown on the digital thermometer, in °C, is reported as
35.8 °C
